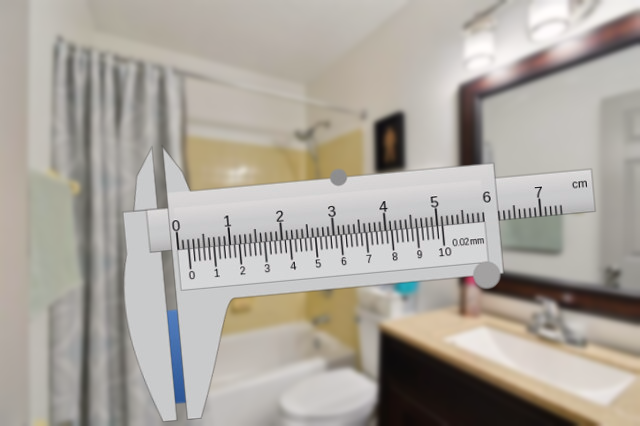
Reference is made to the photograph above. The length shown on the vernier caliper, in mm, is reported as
2.0 mm
